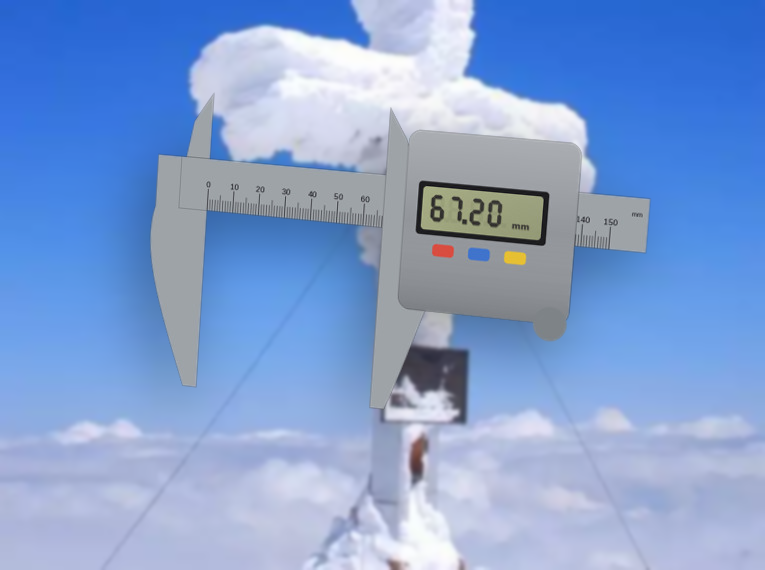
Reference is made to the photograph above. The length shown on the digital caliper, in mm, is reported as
67.20 mm
